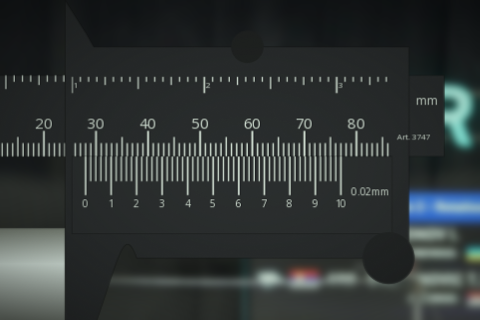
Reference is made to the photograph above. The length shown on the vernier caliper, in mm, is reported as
28.0 mm
